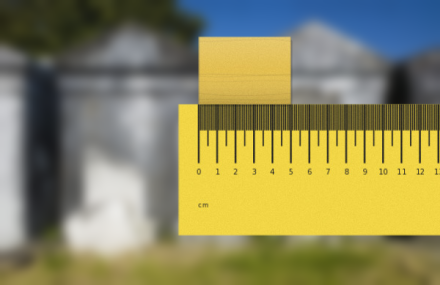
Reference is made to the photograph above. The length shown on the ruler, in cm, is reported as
5 cm
